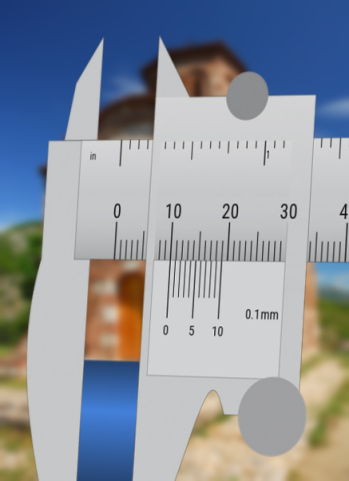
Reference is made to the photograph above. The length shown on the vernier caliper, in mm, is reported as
10.0 mm
